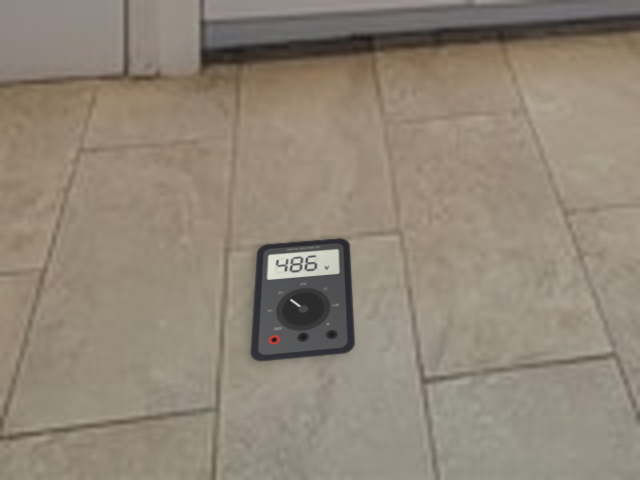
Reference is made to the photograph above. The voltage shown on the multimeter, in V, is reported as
486 V
